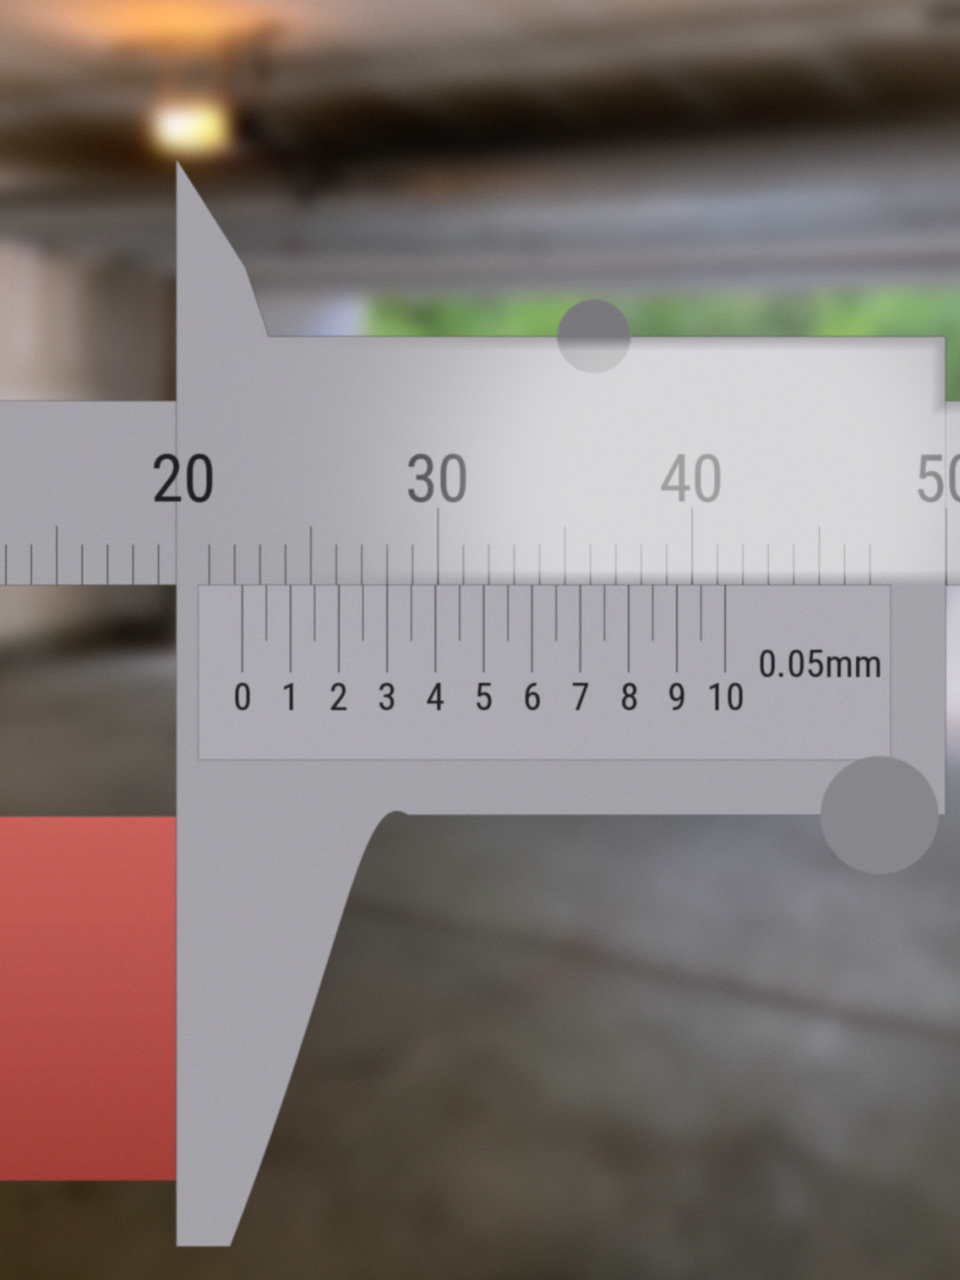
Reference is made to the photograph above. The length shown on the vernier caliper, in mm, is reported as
22.3 mm
